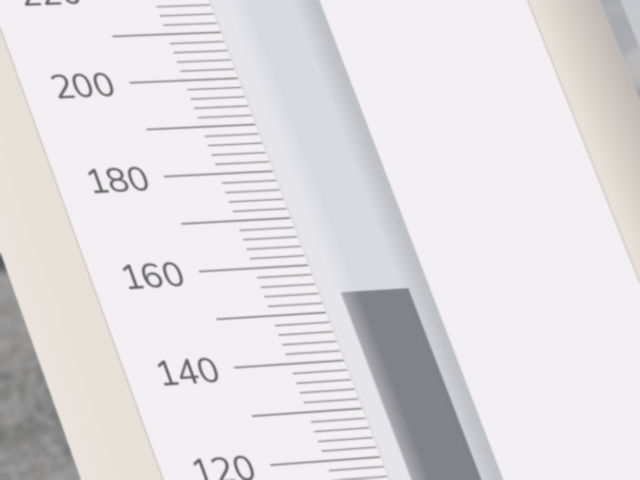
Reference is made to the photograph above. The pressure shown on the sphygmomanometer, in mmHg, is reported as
154 mmHg
